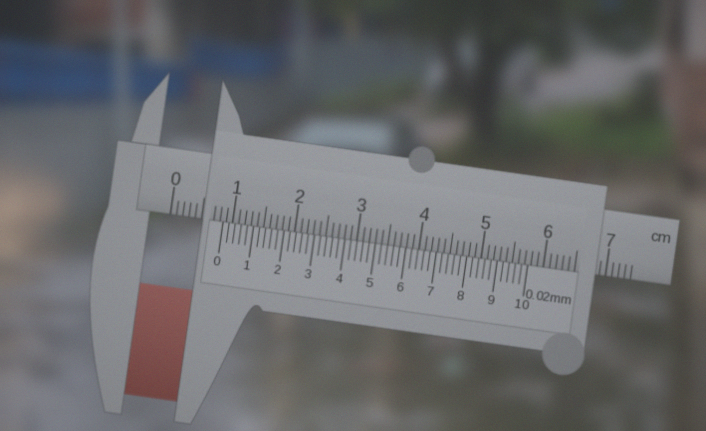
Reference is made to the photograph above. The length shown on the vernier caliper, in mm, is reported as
8.5 mm
